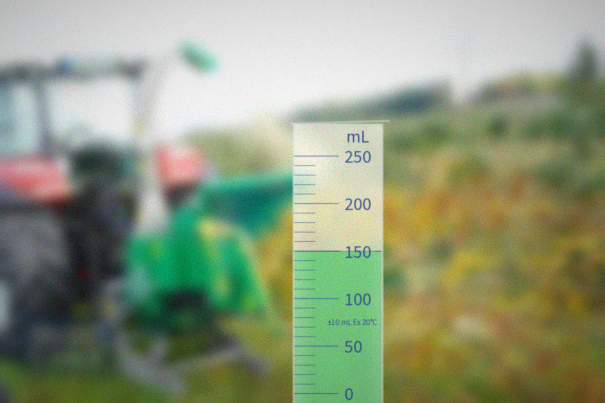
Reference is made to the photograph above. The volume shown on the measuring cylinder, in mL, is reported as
150 mL
